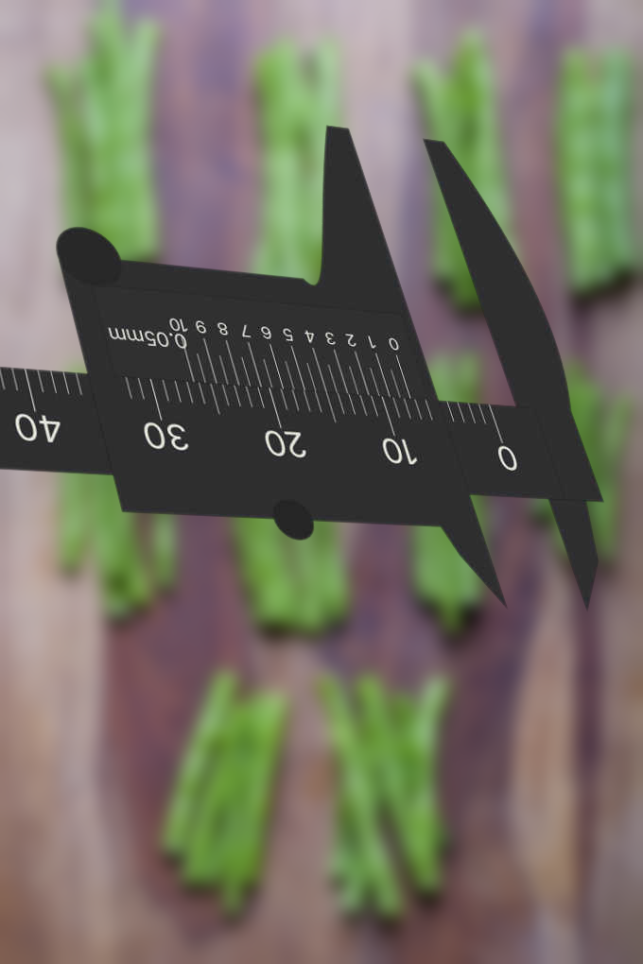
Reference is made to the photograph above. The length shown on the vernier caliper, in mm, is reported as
7.4 mm
